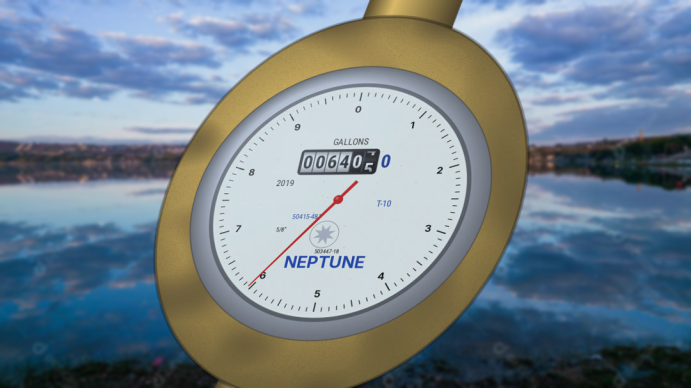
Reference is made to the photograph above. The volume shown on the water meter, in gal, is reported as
64046.0 gal
